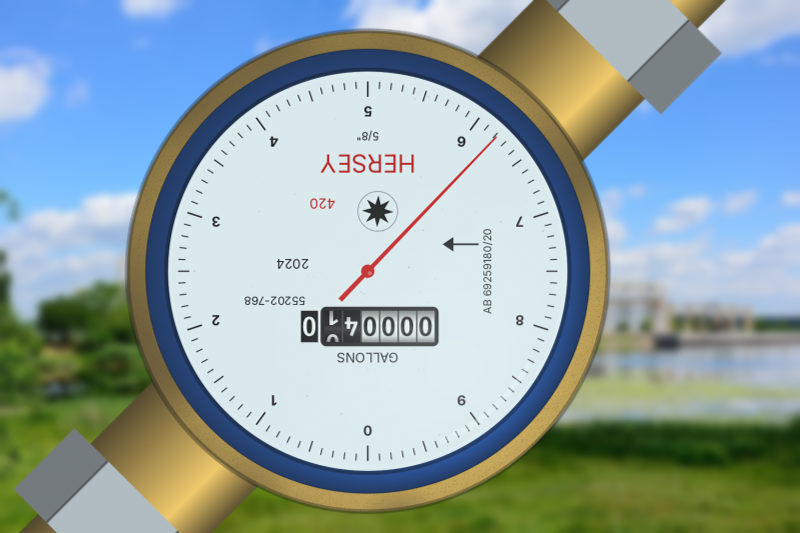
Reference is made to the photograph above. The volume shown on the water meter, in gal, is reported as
406.2 gal
